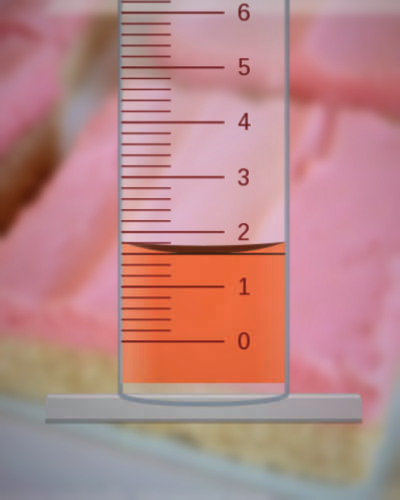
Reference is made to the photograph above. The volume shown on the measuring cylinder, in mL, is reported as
1.6 mL
